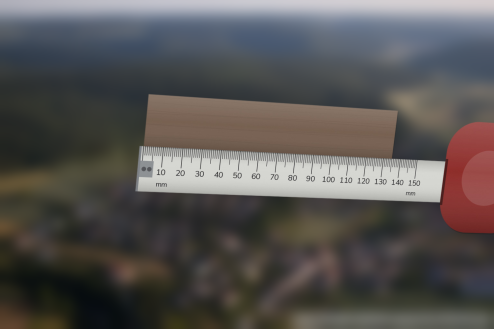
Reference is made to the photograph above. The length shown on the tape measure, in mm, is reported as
135 mm
